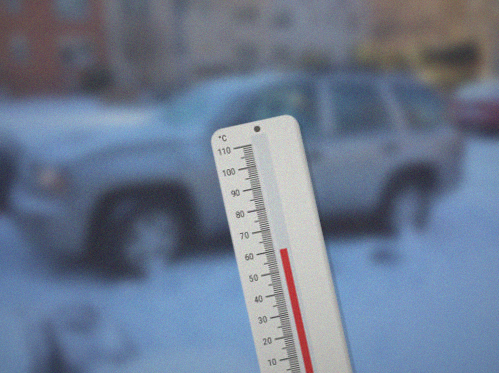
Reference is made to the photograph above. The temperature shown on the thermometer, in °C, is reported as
60 °C
